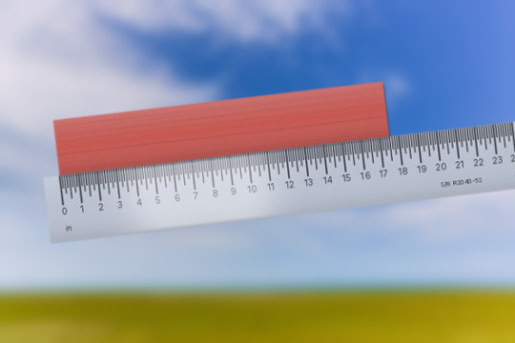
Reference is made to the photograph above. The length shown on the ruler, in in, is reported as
17.5 in
